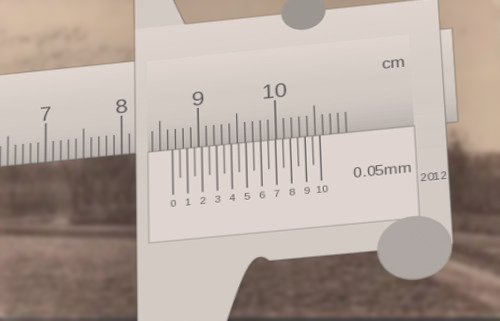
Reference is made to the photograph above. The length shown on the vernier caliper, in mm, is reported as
86.6 mm
